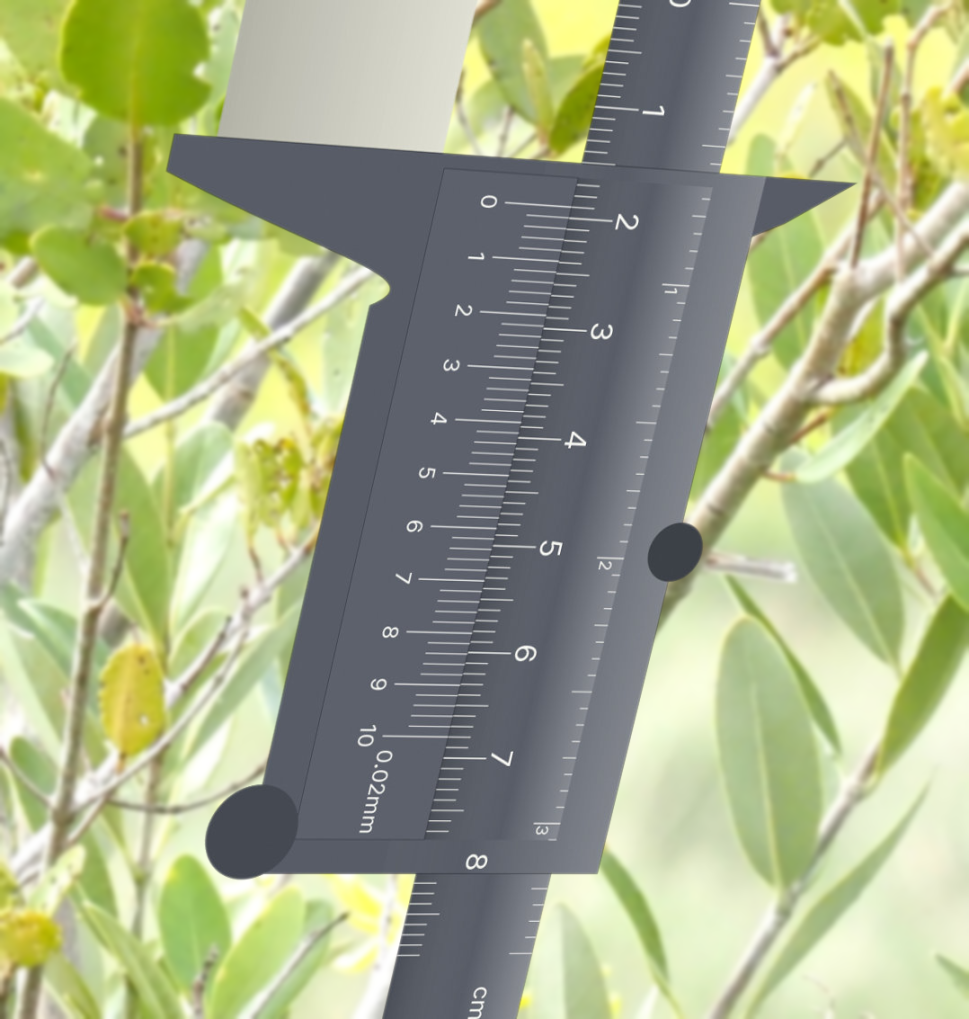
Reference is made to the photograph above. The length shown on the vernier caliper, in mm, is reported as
19.0 mm
